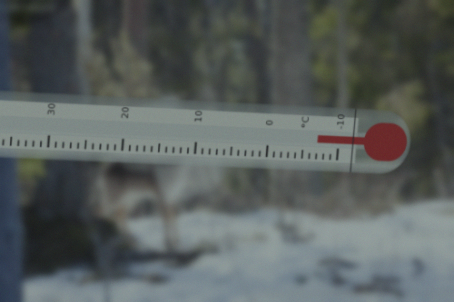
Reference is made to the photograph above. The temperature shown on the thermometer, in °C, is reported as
-7 °C
